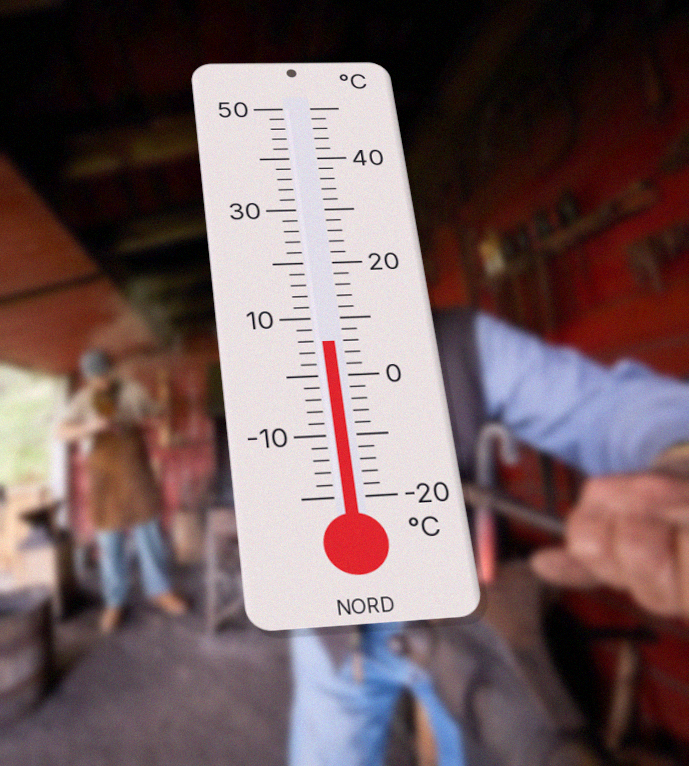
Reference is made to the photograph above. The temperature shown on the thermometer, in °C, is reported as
6 °C
